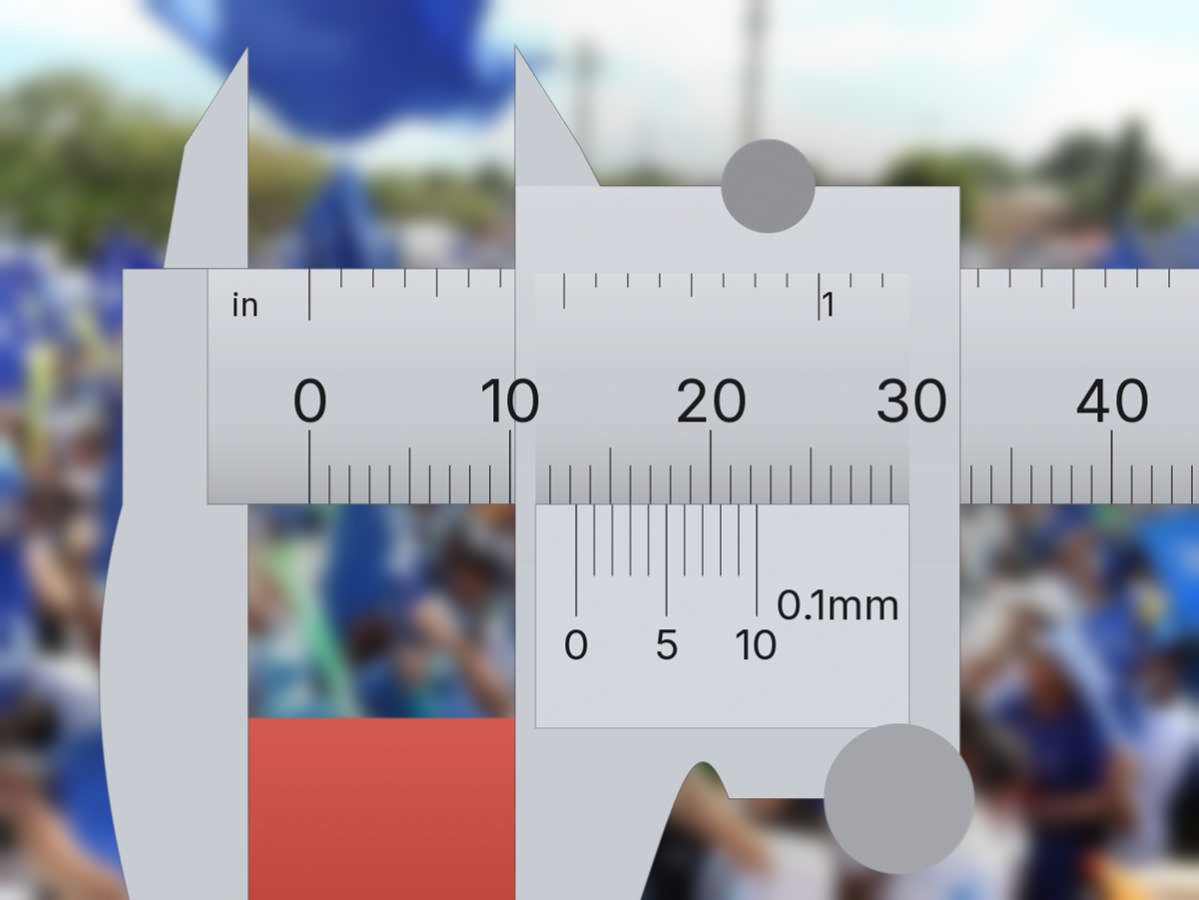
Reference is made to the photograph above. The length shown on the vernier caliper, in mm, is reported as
13.3 mm
